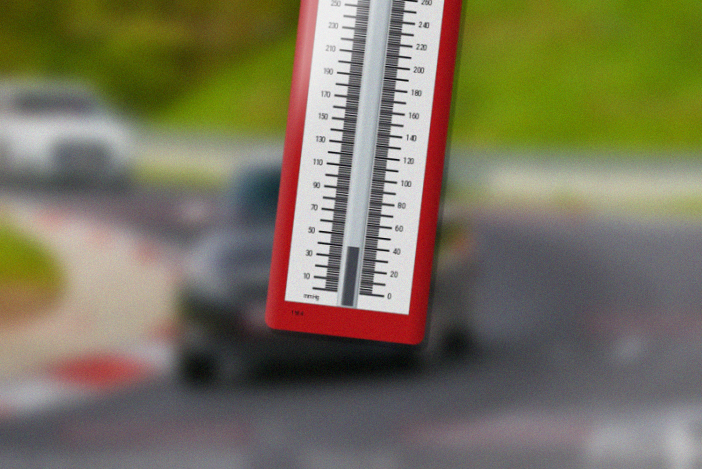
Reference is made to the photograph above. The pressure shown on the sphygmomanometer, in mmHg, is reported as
40 mmHg
